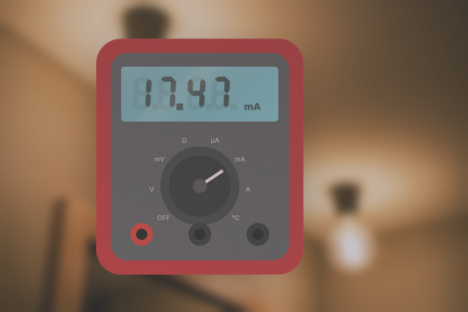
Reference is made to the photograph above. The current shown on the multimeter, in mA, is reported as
17.47 mA
